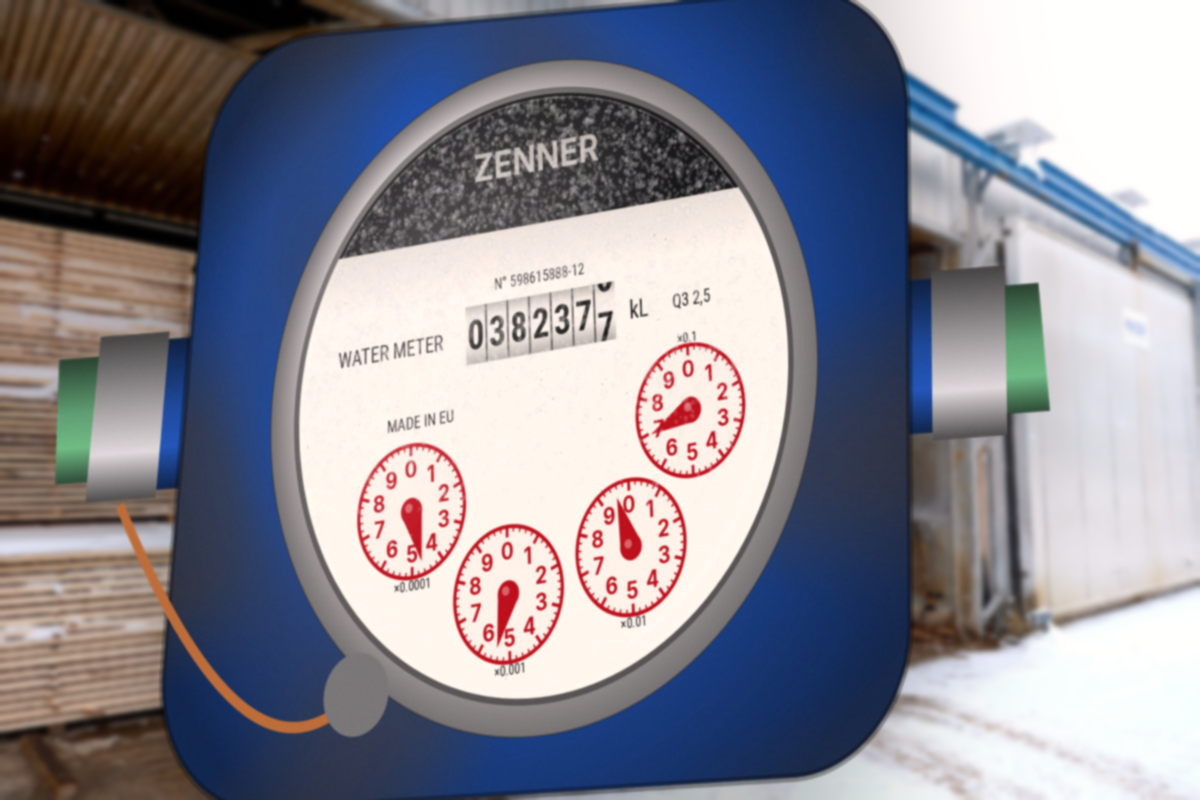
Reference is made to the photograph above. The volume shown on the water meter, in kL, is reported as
382376.6954 kL
